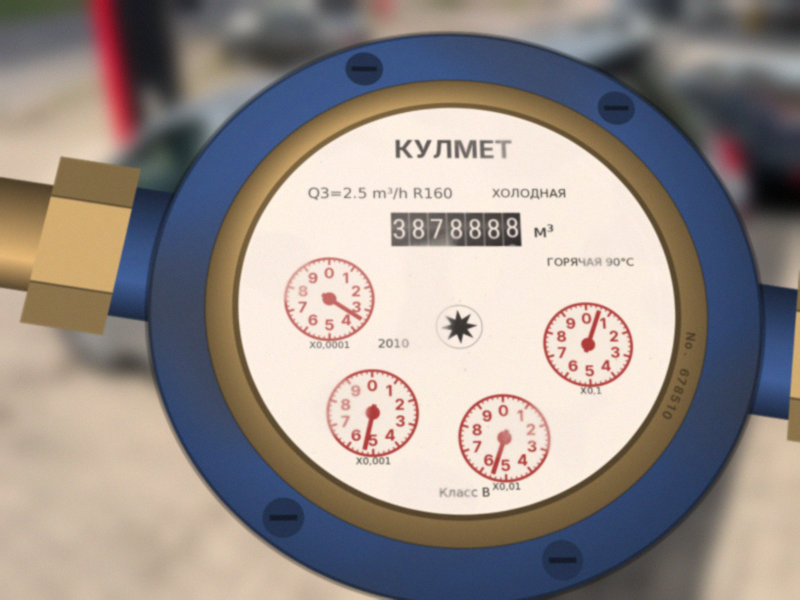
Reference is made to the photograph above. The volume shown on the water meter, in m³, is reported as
3878888.0553 m³
